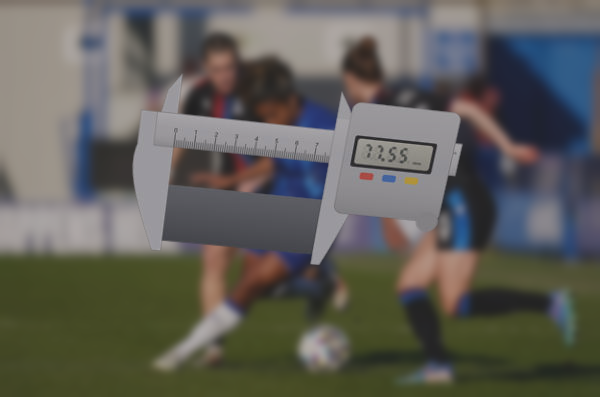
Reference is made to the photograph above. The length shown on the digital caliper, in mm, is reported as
77.55 mm
